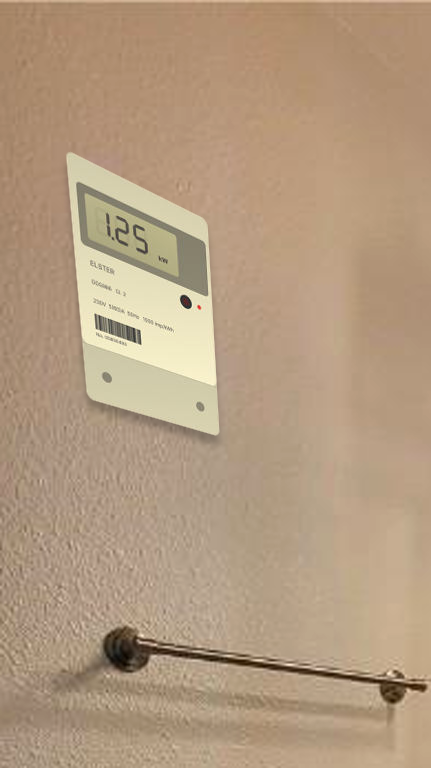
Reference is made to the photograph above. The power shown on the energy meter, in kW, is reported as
1.25 kW
